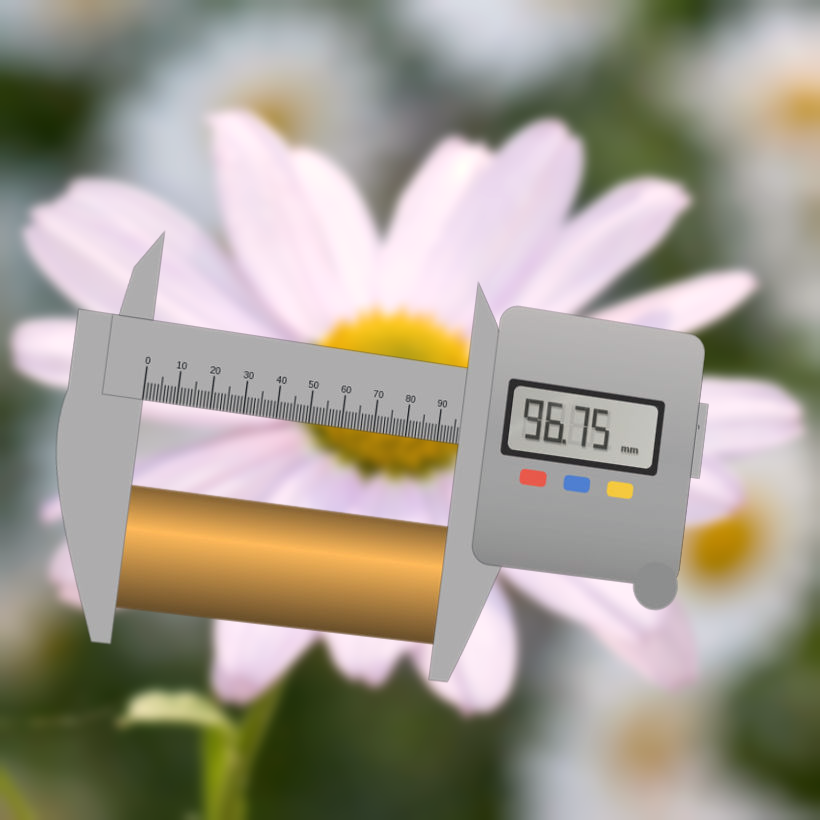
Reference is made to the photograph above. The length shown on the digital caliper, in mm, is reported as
96.75 mm
